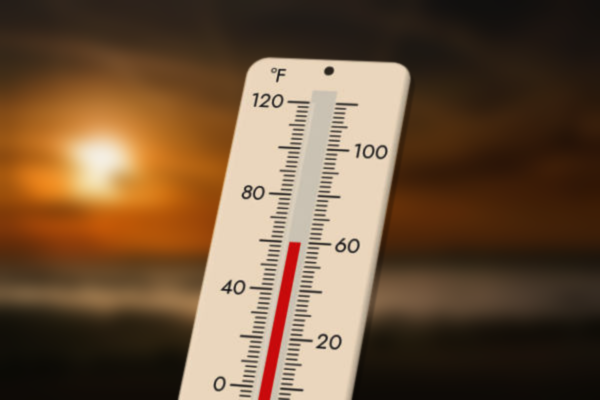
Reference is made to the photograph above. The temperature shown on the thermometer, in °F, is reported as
60 °F
